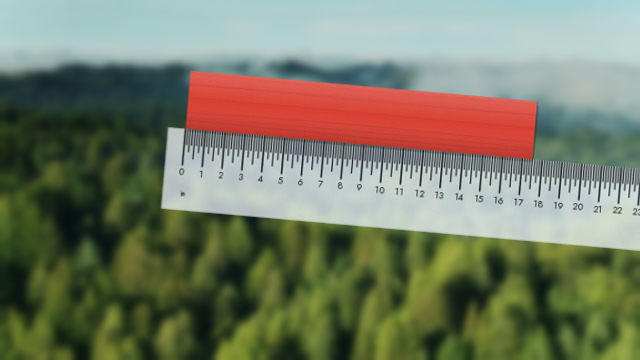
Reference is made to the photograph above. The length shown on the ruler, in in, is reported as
17.5 in
